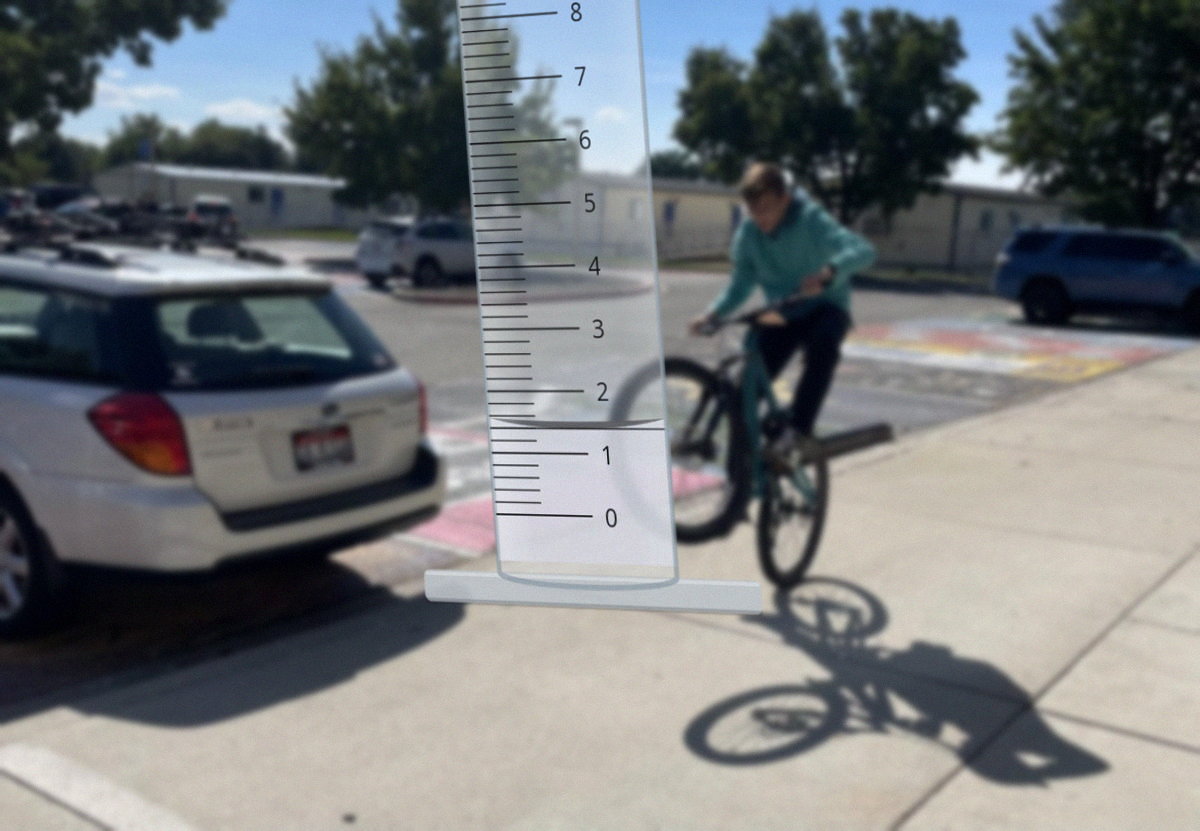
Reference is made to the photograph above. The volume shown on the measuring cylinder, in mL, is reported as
1.4 mL
